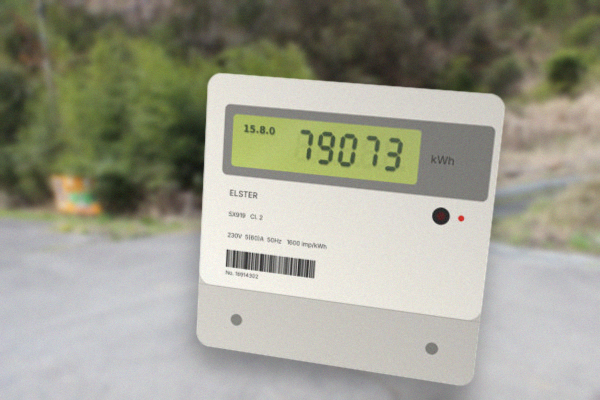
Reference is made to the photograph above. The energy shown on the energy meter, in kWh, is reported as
79073 kWh
